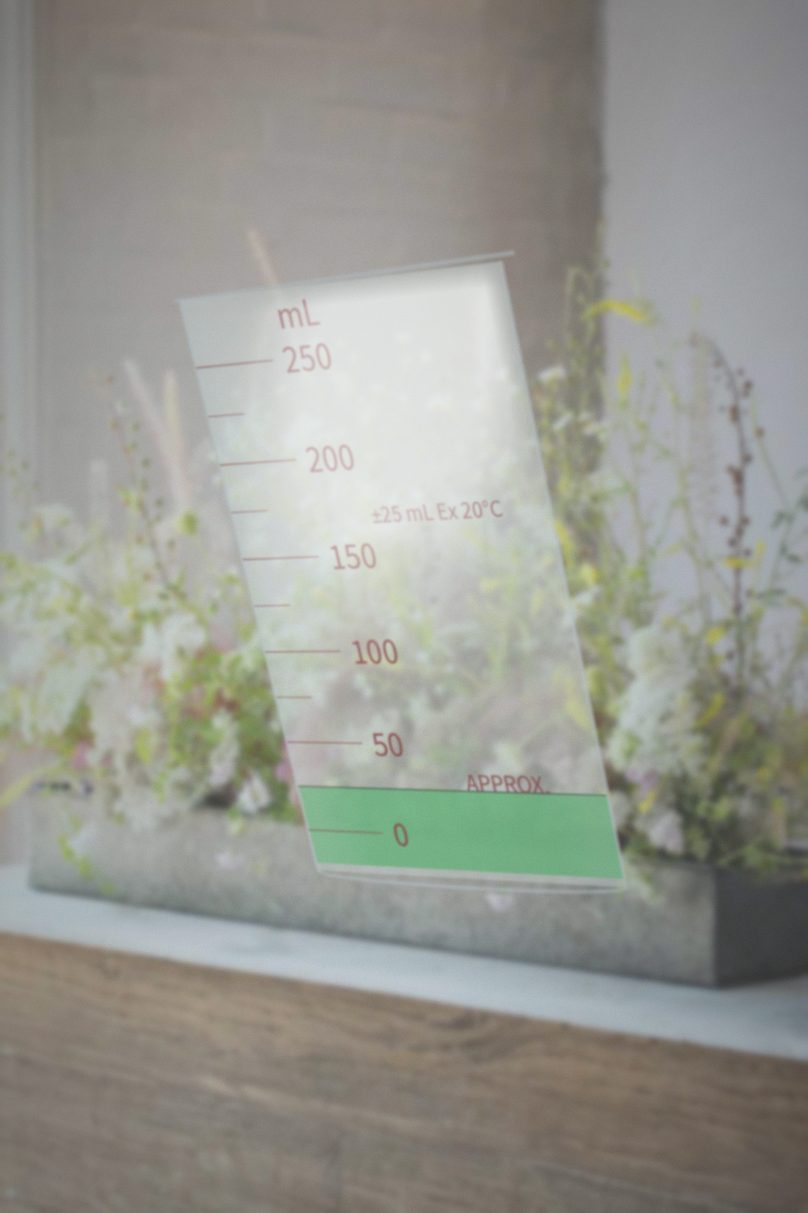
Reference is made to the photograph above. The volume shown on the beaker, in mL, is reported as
25 mL
